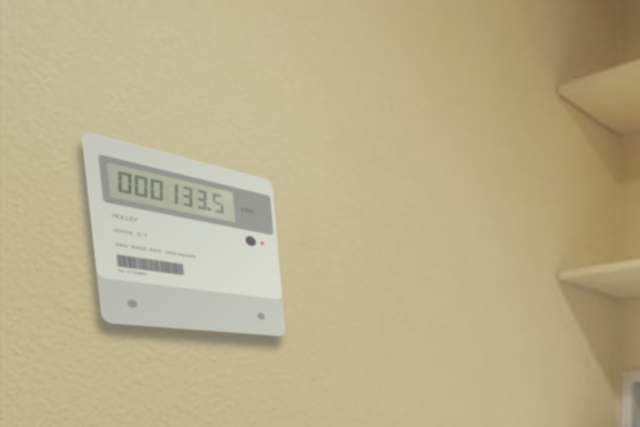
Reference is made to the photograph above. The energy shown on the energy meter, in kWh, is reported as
133.5 kWh
